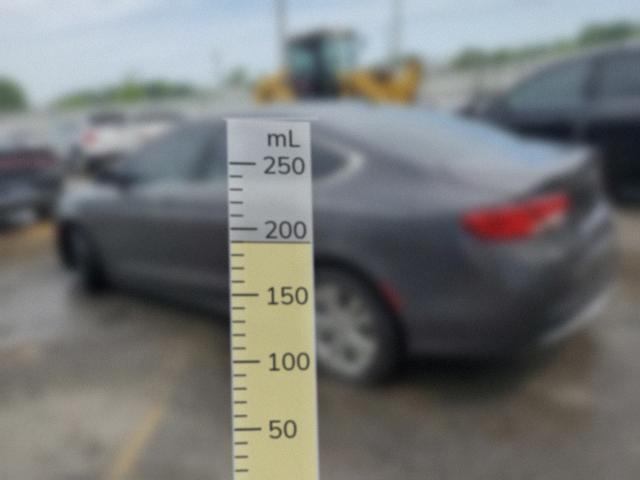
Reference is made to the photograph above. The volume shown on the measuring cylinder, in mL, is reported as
190 mL
